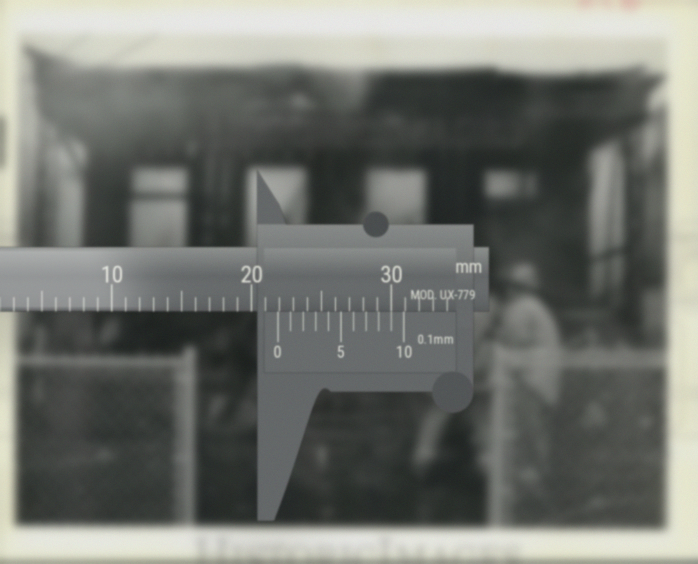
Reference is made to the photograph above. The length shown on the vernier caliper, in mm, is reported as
21.9 mm
